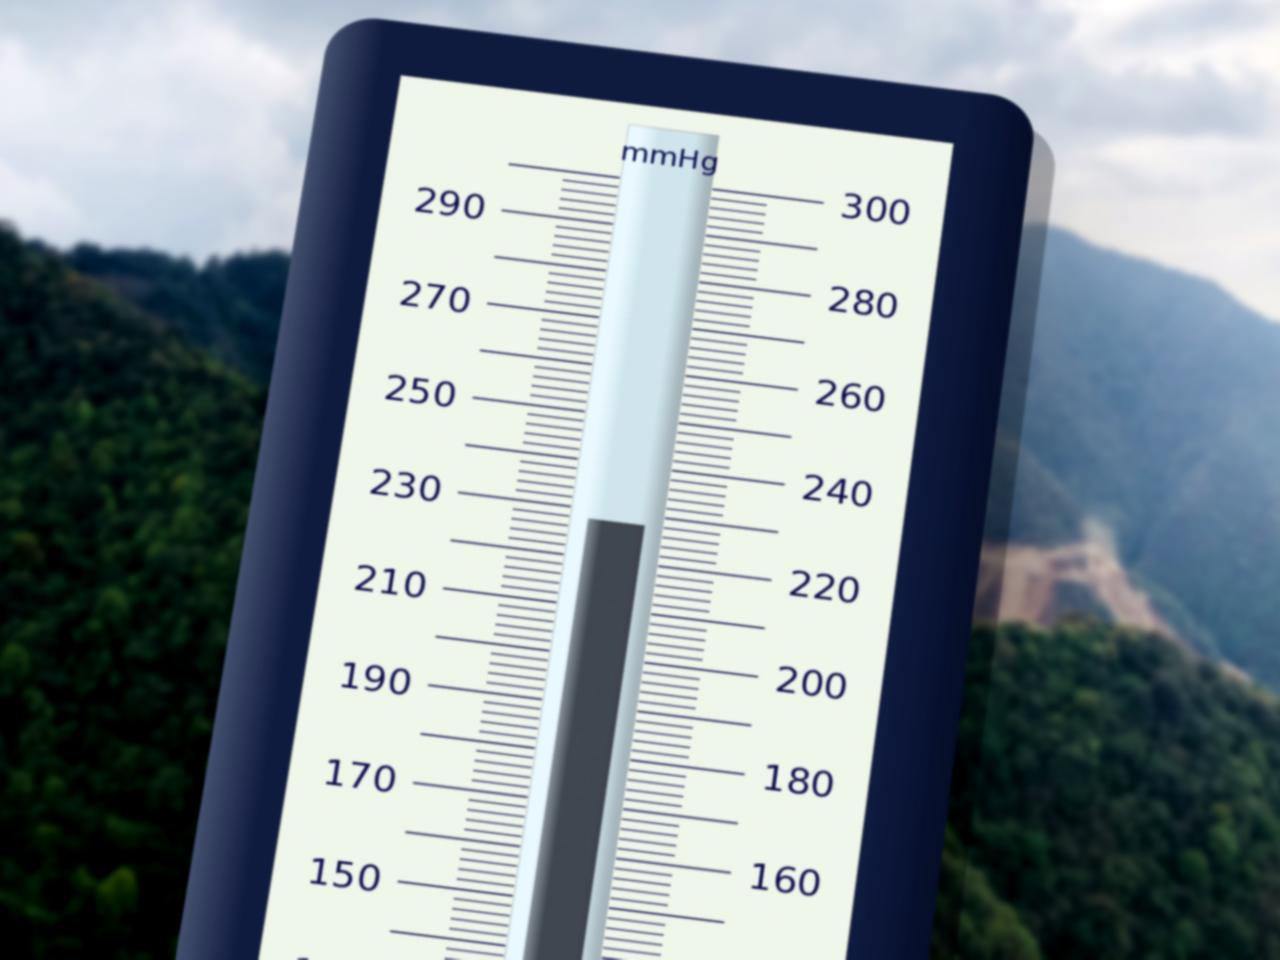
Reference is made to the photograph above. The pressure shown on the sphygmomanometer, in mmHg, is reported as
228 mmHg
